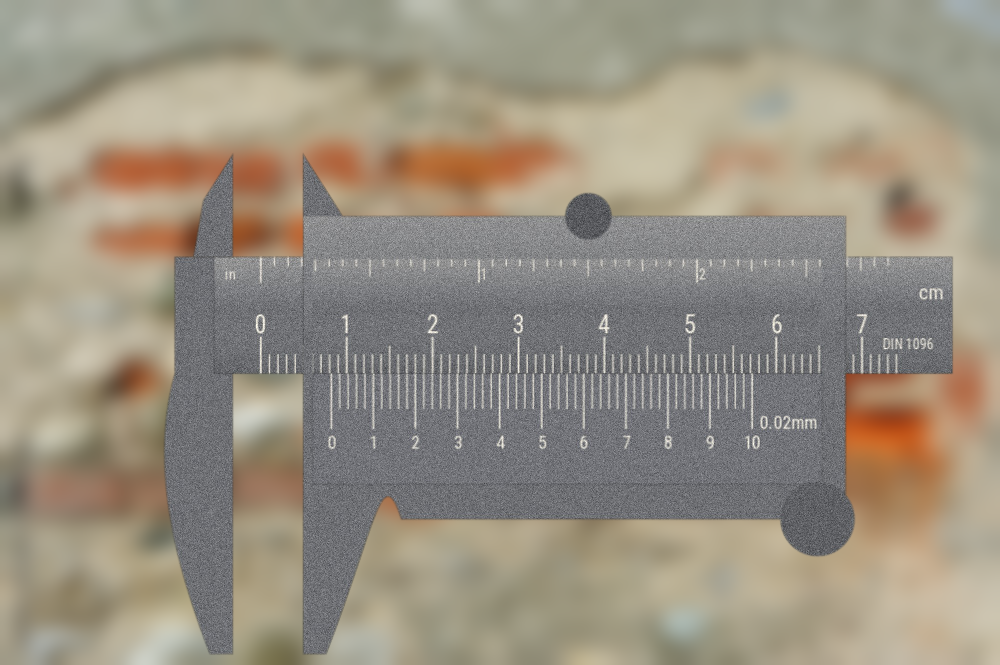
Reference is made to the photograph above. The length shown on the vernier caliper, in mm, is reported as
8.2 mm
